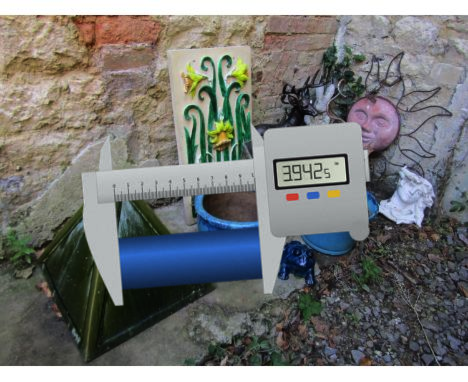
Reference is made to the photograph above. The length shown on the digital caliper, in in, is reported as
3.9425 in
